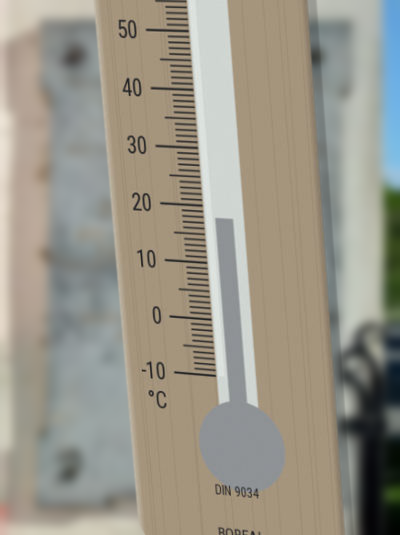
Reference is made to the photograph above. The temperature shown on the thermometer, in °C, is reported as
18 °C
